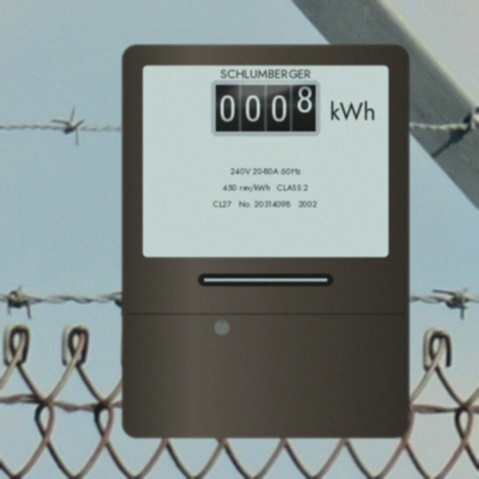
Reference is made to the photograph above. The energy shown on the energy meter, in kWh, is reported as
8 kWh
